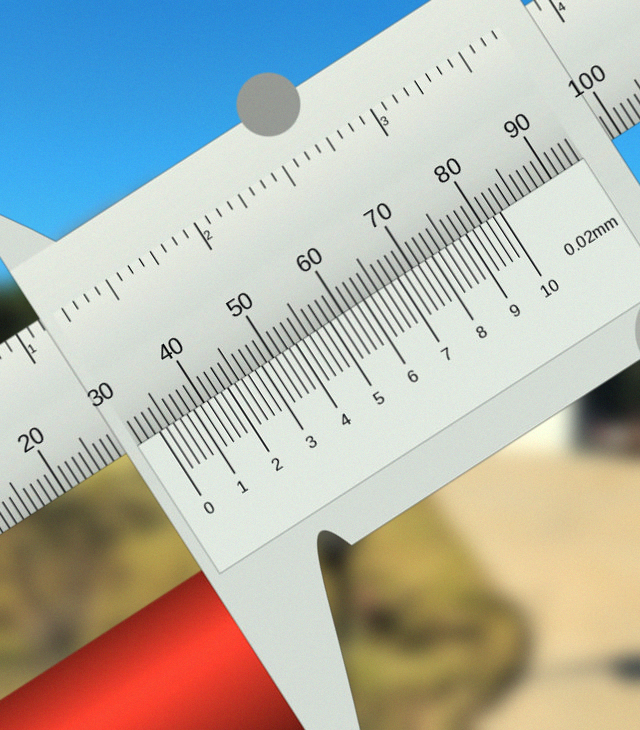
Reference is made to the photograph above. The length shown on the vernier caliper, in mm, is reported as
33.6 mm
